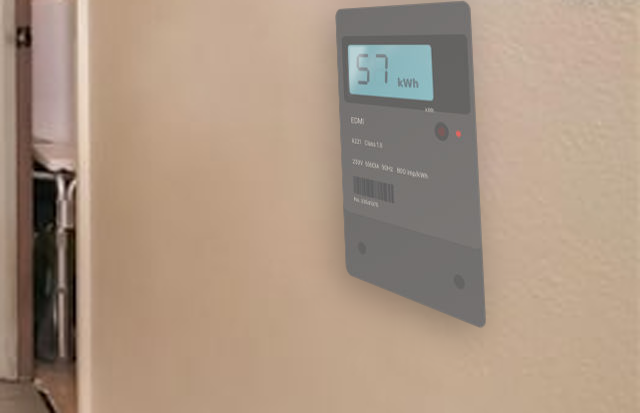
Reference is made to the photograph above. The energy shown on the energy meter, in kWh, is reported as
57 kWh
